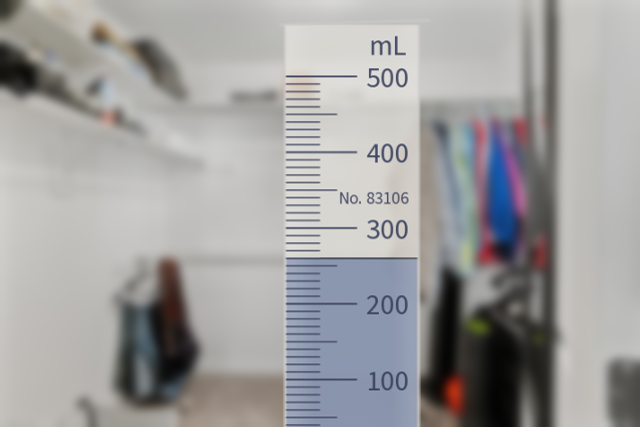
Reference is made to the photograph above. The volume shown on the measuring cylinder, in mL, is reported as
260 mL
